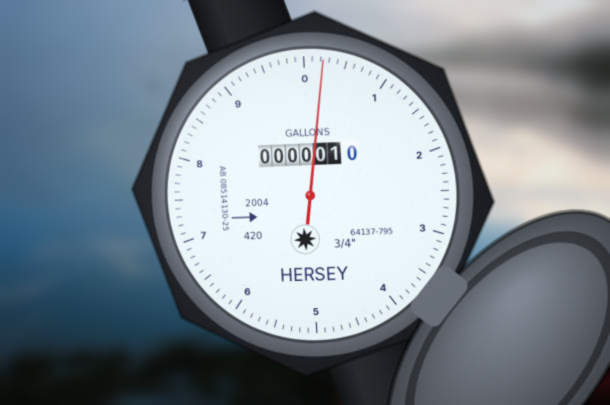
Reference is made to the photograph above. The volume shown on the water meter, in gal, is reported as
10.2 gal
